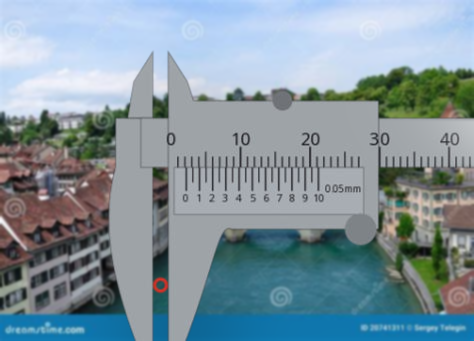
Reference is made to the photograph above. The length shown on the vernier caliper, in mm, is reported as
2.2 mm
